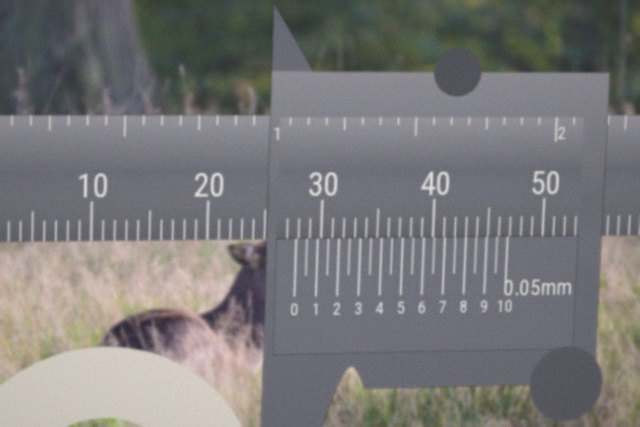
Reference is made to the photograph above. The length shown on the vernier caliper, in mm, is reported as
27.8 mm
